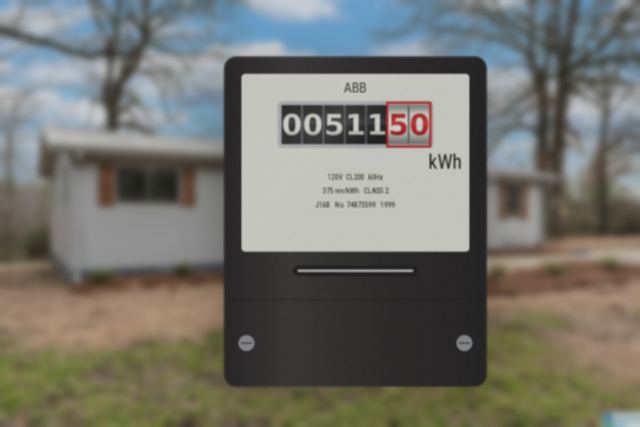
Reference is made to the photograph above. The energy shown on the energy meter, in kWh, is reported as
511.50 kWh
